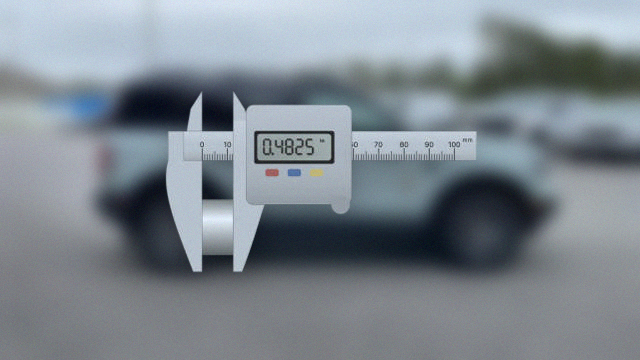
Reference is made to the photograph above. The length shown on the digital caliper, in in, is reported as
0.4825 in
